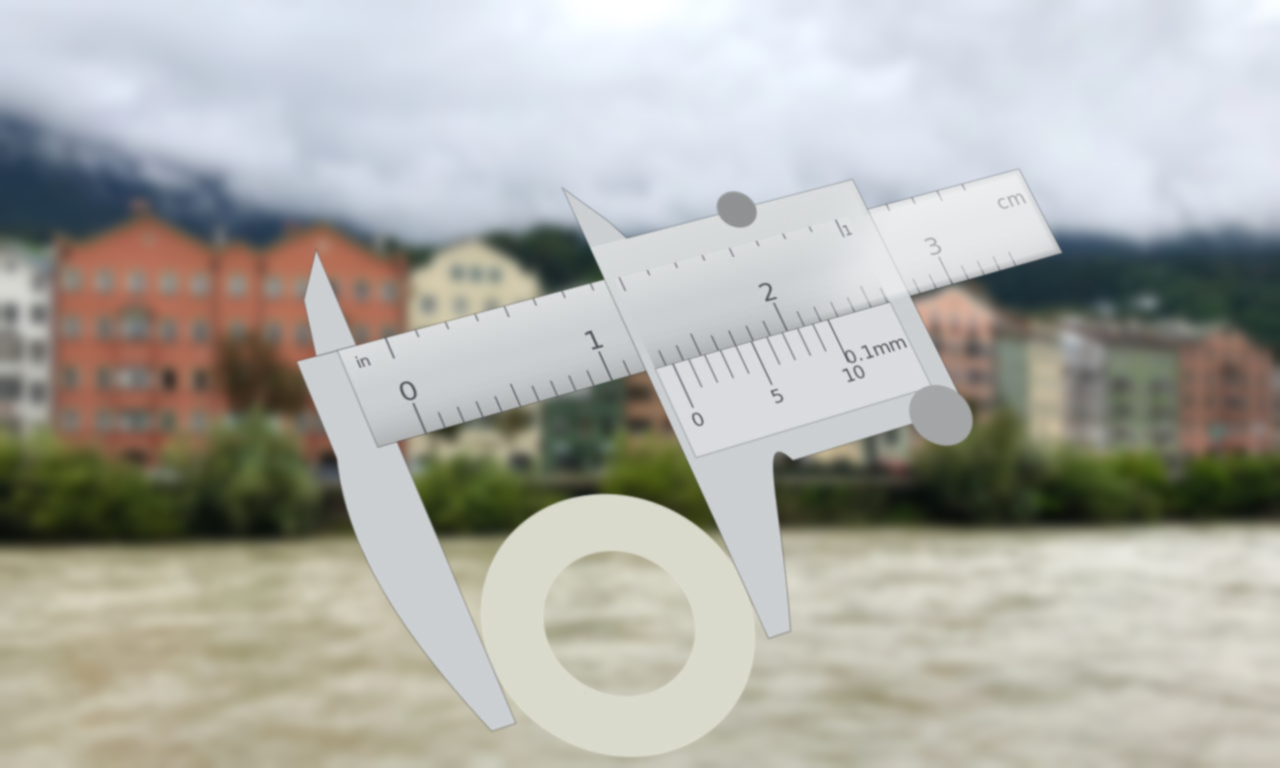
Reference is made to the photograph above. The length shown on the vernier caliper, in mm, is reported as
13.4 mm
